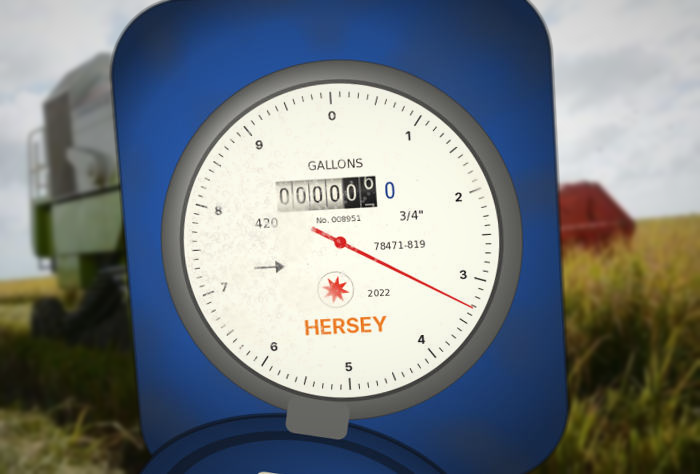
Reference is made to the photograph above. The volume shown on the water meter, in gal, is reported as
63.3 gal
